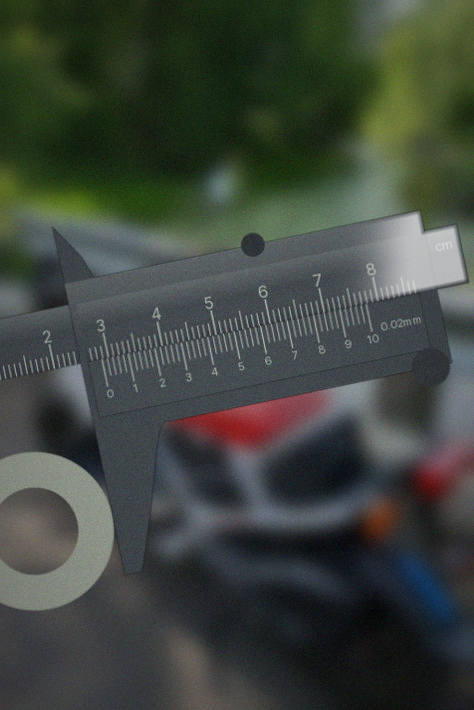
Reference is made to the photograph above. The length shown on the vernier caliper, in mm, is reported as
28.8 mm
